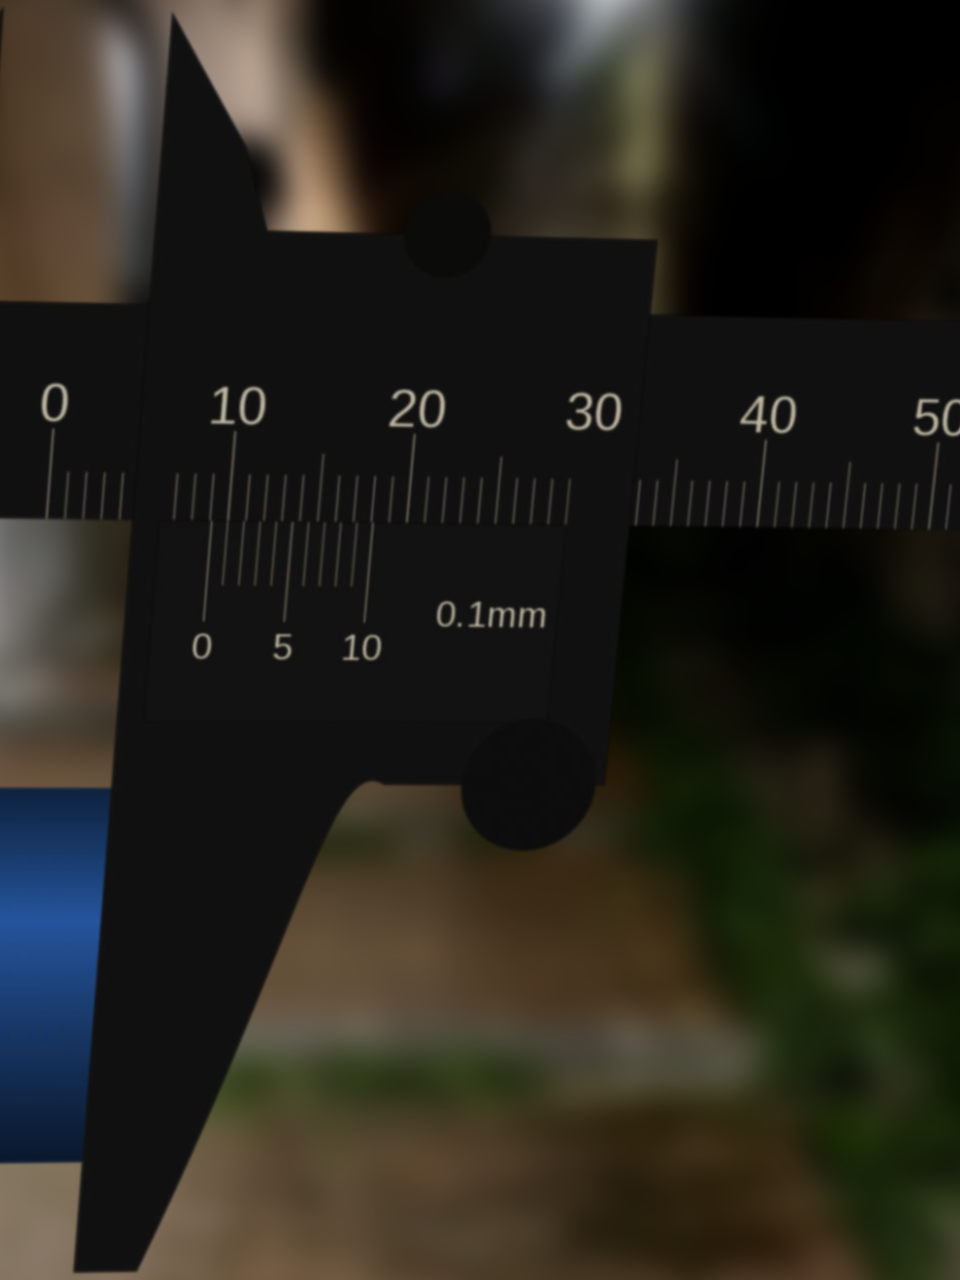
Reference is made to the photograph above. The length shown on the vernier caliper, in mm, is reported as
9.1 mm
